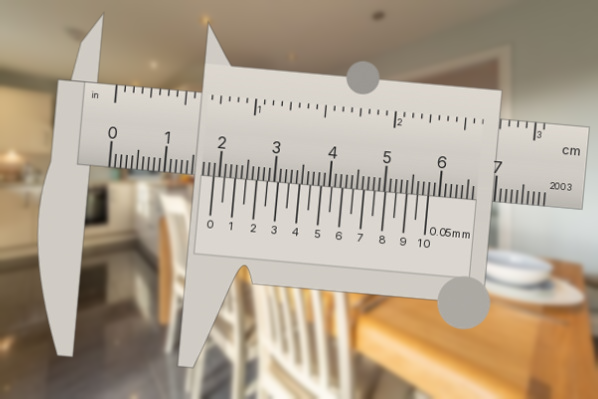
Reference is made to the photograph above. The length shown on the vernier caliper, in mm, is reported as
19.0 mm
